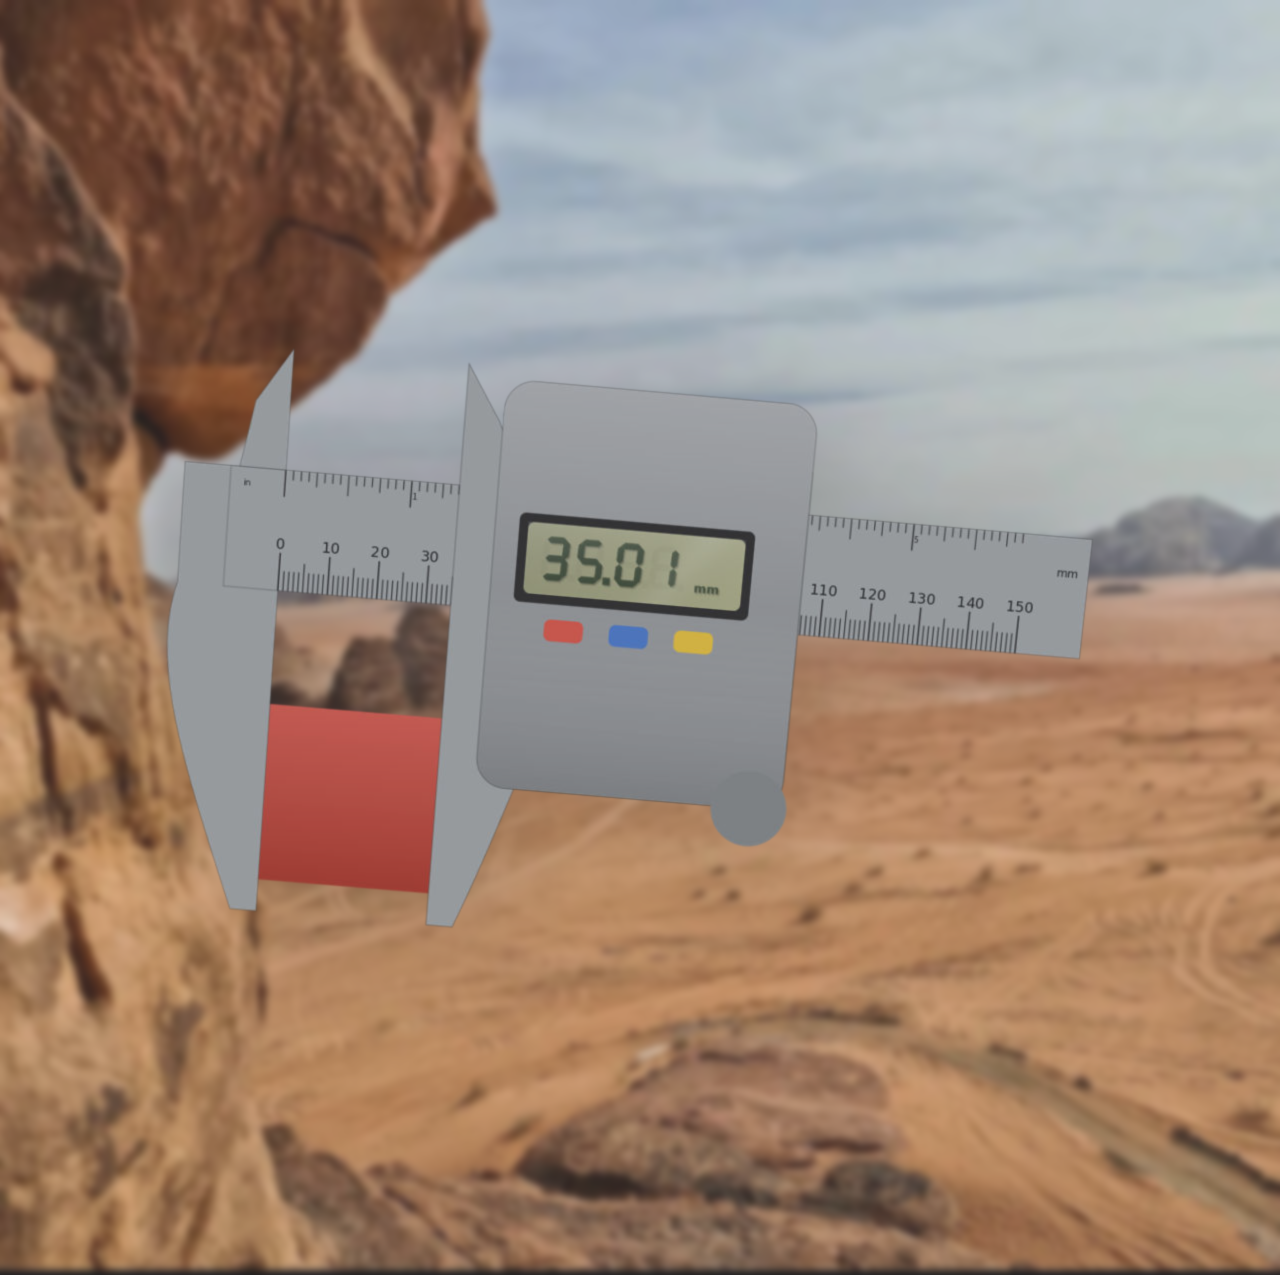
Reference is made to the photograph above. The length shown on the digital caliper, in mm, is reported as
35.01 mm
